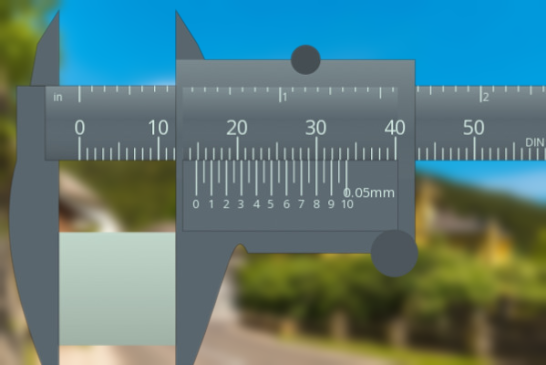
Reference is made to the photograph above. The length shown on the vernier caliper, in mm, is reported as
14.8 mm
